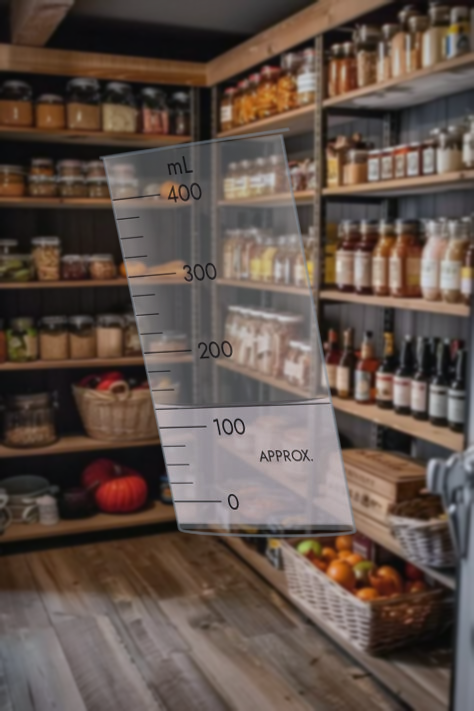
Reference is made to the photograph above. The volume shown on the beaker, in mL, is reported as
125 mL
